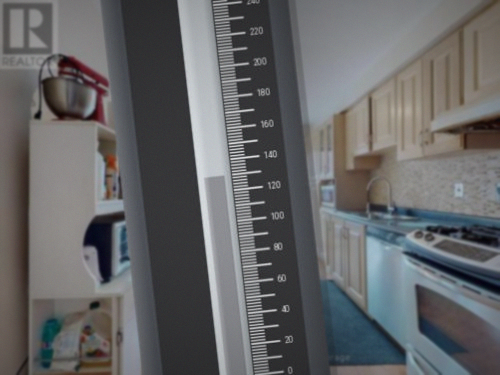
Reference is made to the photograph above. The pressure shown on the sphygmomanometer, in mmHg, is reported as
130 mmHg
